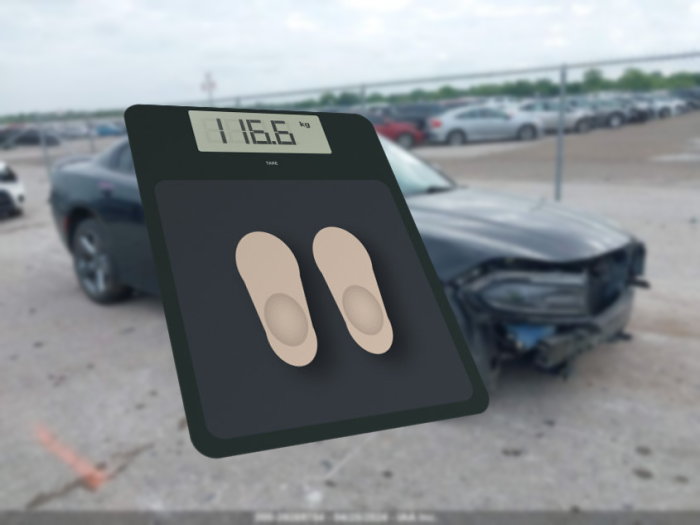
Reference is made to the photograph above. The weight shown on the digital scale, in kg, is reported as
116.6 kg
